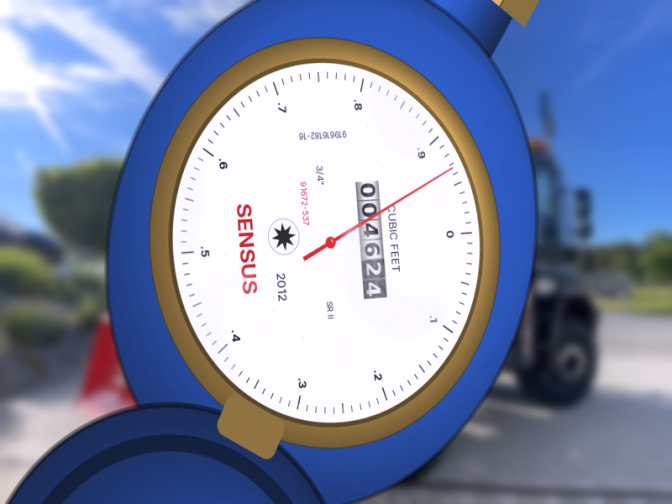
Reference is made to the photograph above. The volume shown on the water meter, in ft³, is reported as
4623.93 ft³
